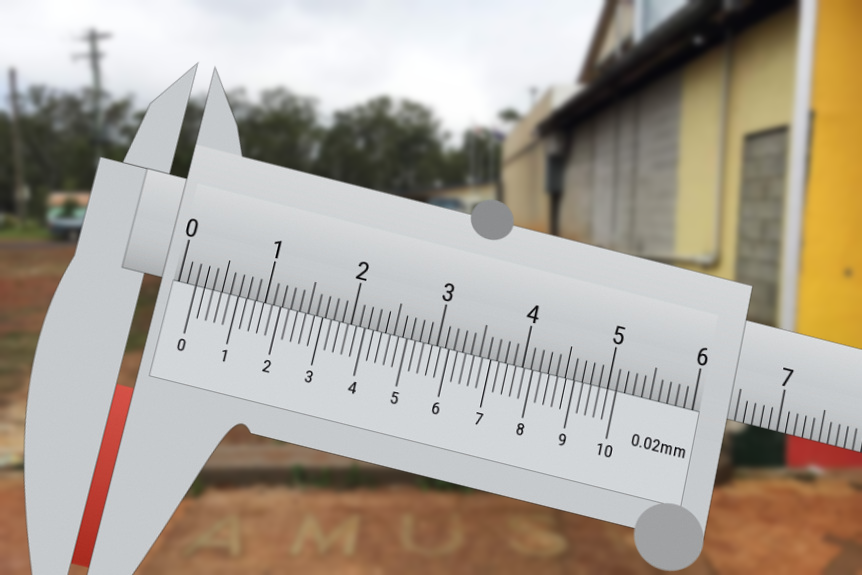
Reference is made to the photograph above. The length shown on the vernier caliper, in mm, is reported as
2.0 mm
